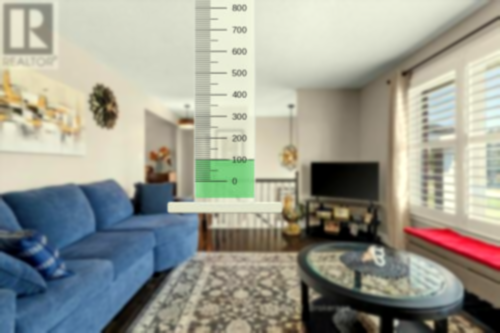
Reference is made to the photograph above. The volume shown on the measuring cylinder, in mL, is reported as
100 mL
